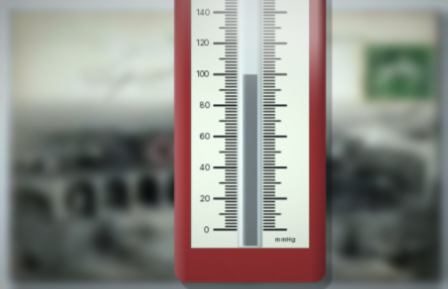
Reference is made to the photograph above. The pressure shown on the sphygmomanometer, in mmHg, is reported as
100 mmHg
